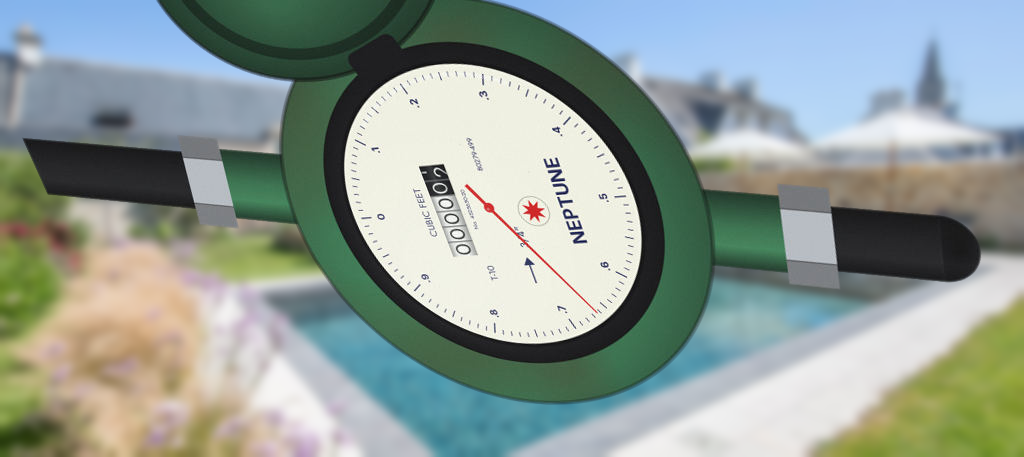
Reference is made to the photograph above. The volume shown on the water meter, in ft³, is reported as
1.66 ft³
